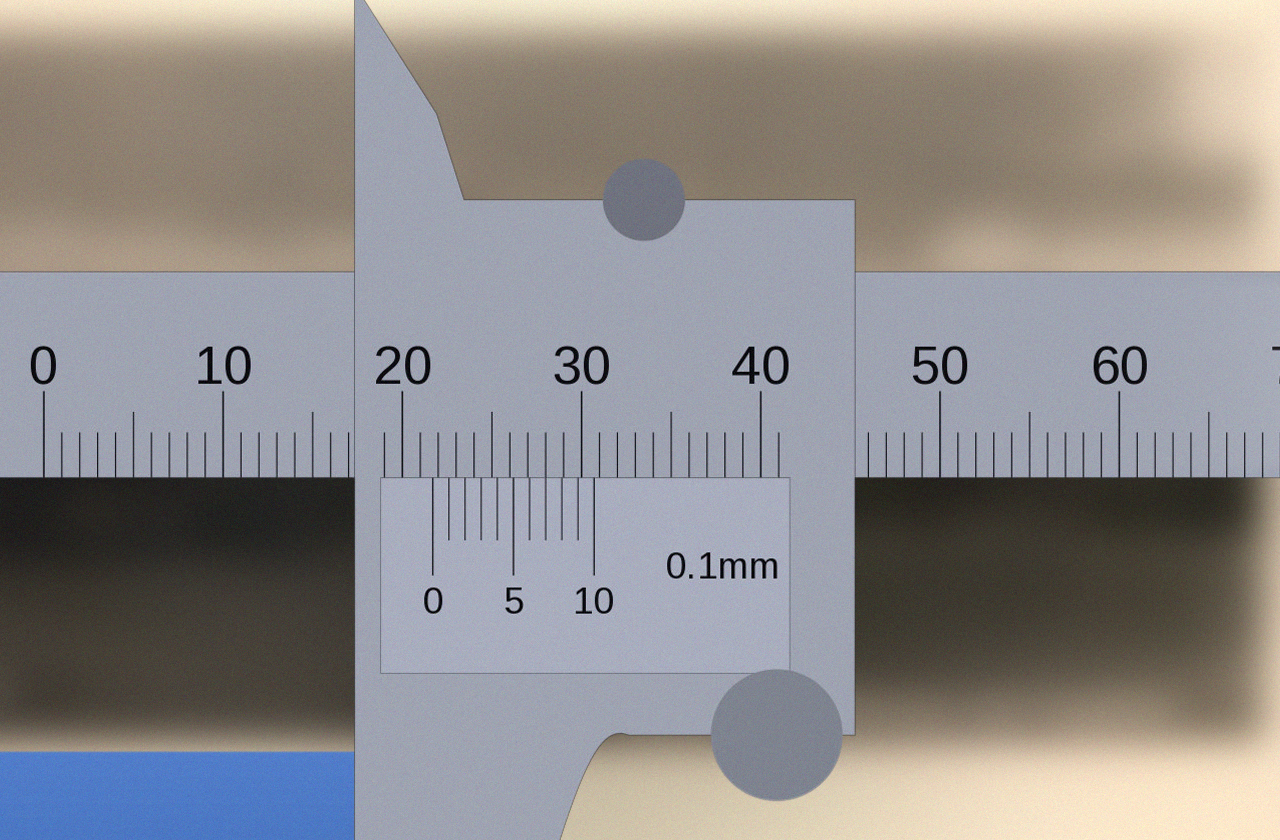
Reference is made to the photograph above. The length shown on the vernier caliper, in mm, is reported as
21.7 mm
